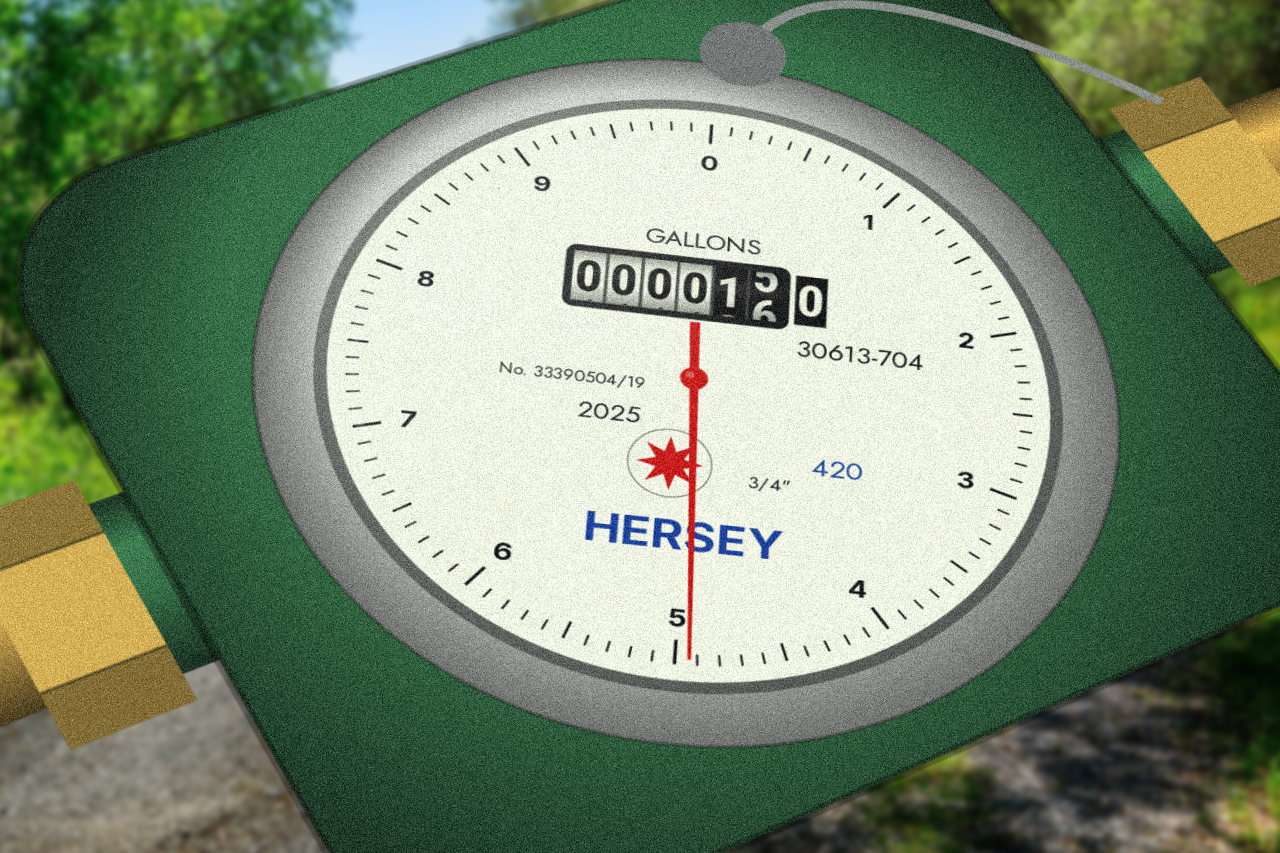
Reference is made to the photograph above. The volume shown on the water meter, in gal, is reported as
154.9 gal
